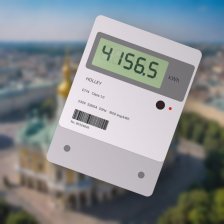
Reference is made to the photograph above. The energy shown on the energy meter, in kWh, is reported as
4156.5 kWh
